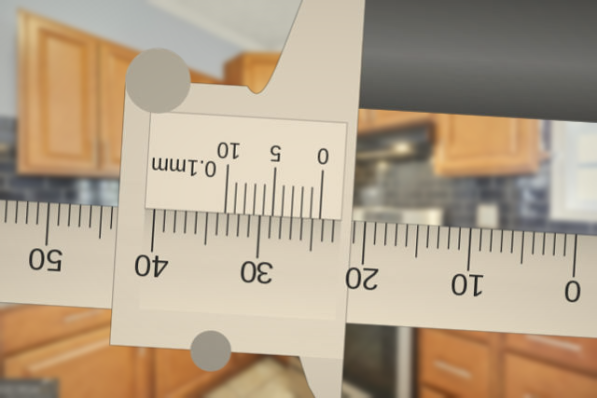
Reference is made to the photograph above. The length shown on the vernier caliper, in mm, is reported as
24.3 mm
